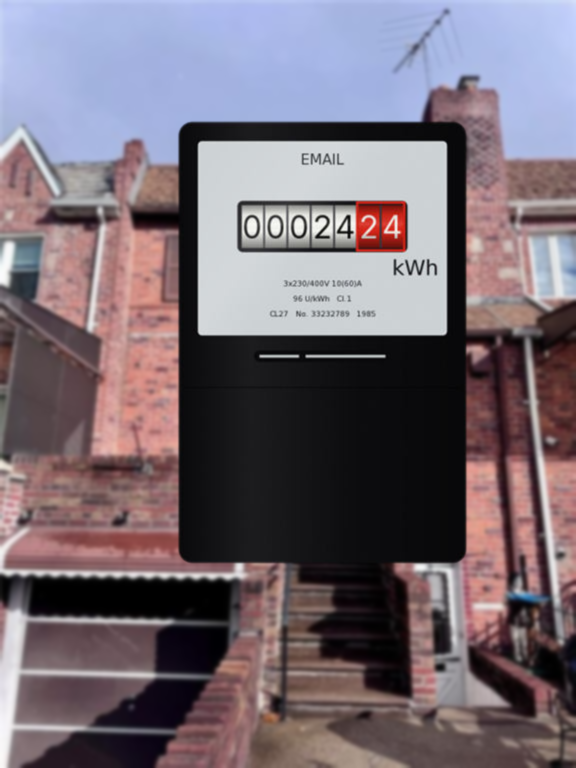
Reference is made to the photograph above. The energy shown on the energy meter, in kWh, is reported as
24.24 kWh
